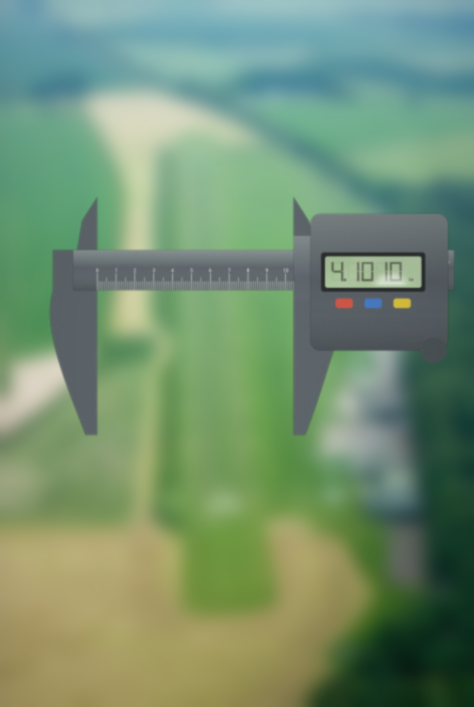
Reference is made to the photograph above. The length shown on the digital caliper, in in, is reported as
4.1010 in
